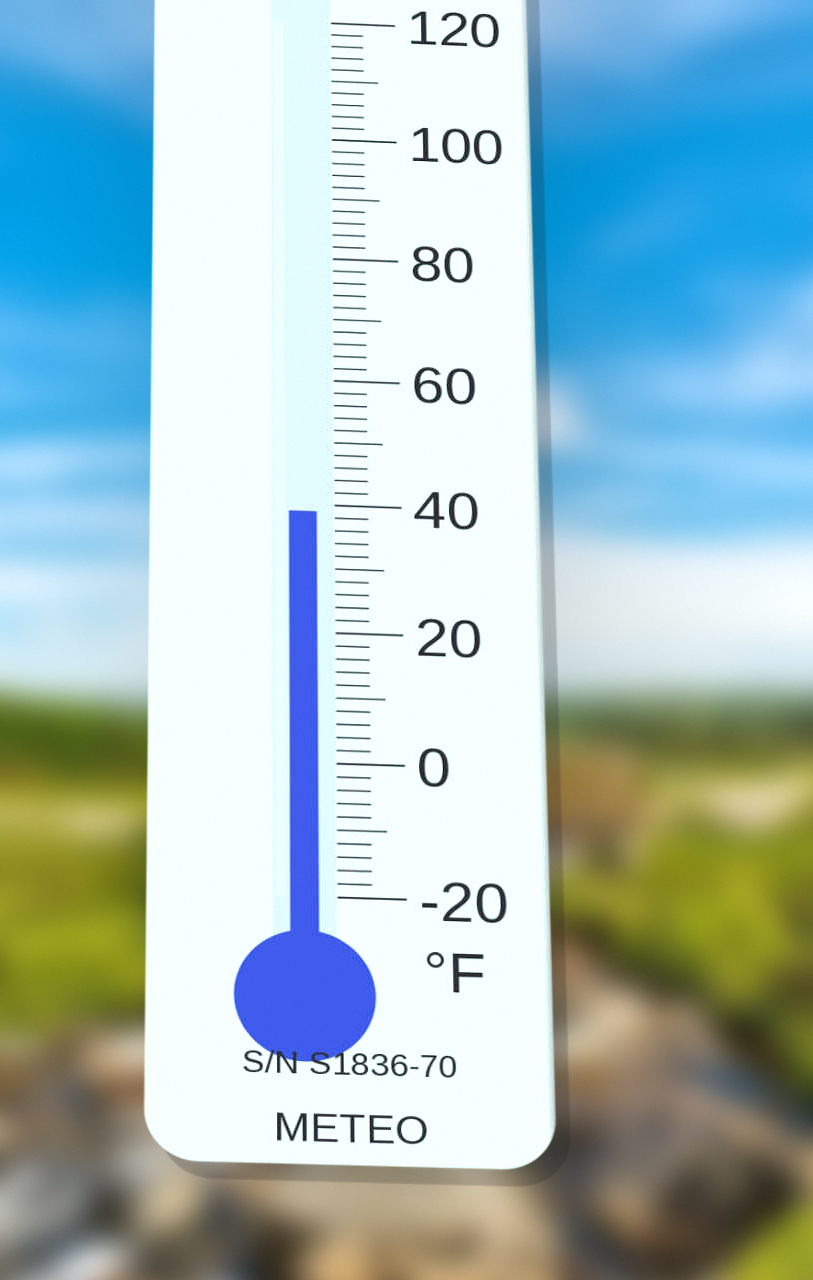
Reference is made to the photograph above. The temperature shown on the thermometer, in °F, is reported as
39 °F
